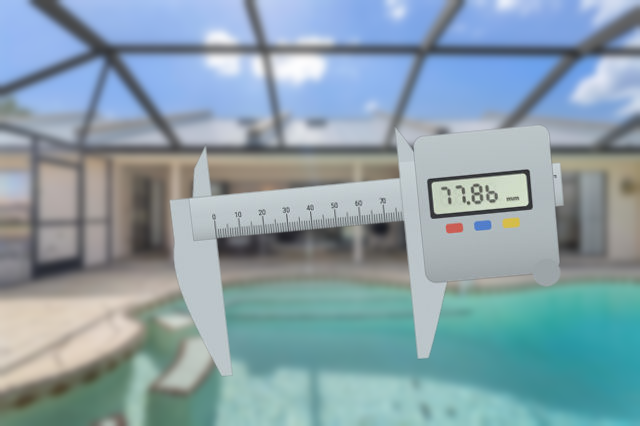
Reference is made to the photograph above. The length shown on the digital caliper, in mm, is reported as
77.86 mm
